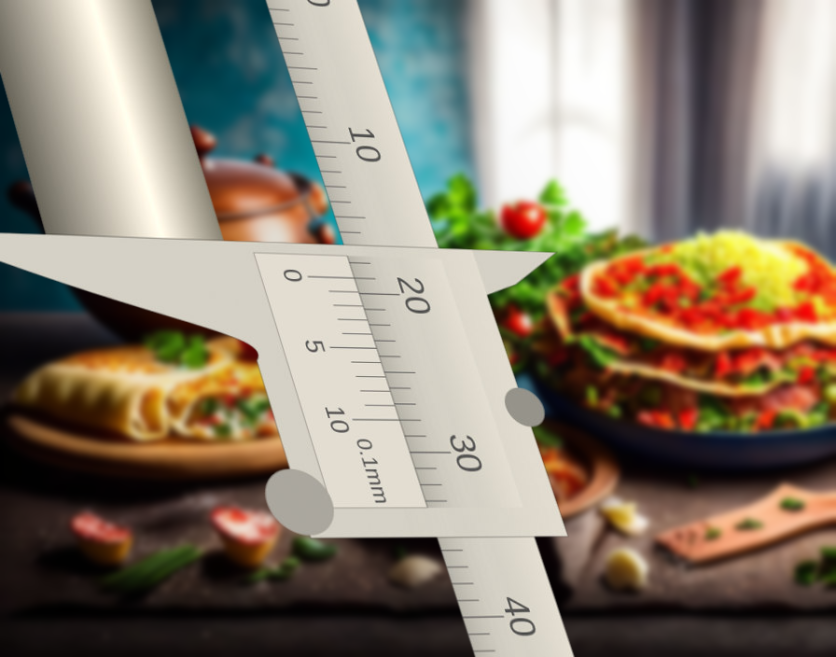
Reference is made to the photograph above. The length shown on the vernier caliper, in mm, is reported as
19.0 mm
